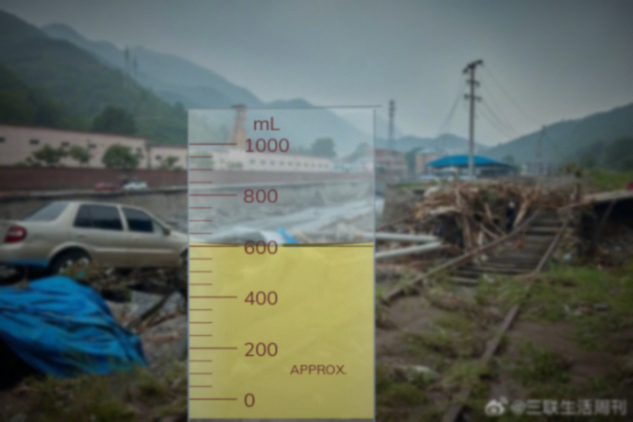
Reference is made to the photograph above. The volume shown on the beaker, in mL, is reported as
600 mL
